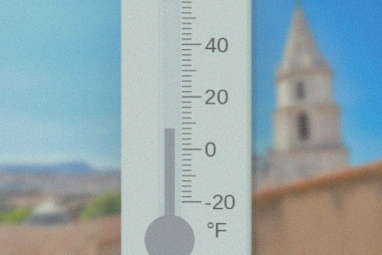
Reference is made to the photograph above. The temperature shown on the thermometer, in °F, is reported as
8 °F
